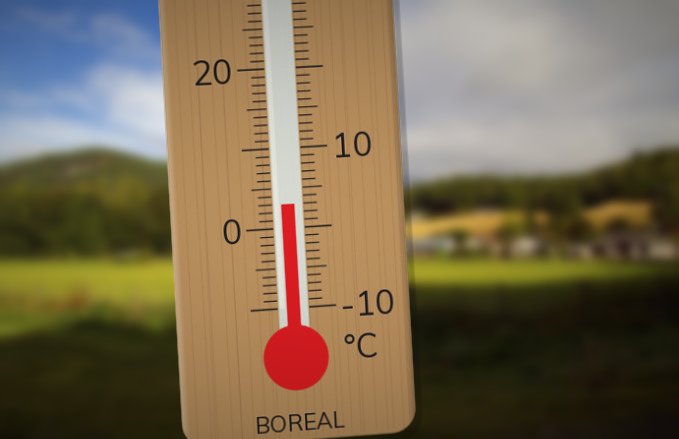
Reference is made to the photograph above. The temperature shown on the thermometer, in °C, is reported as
3 °C
